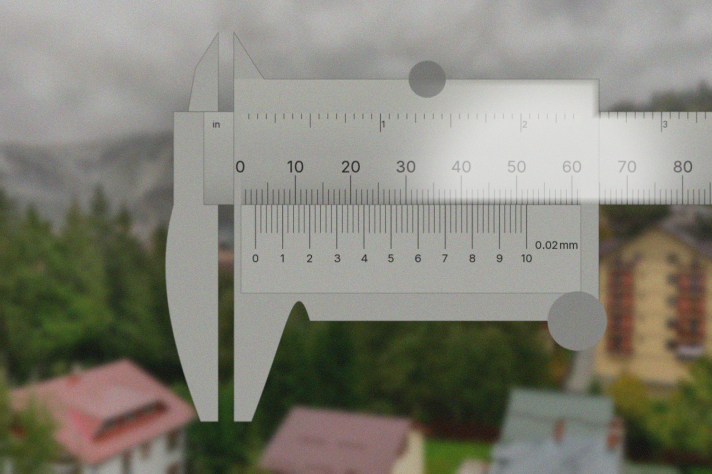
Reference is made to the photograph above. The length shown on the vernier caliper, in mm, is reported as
2.8 mm
